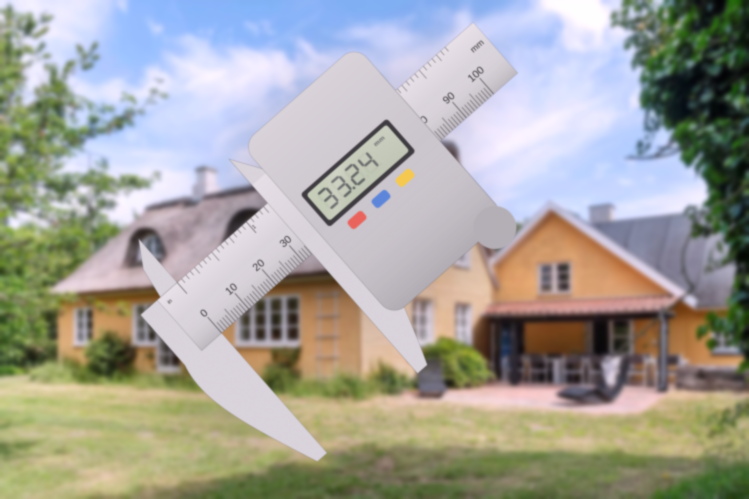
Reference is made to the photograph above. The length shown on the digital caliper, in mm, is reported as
33.24 mm
